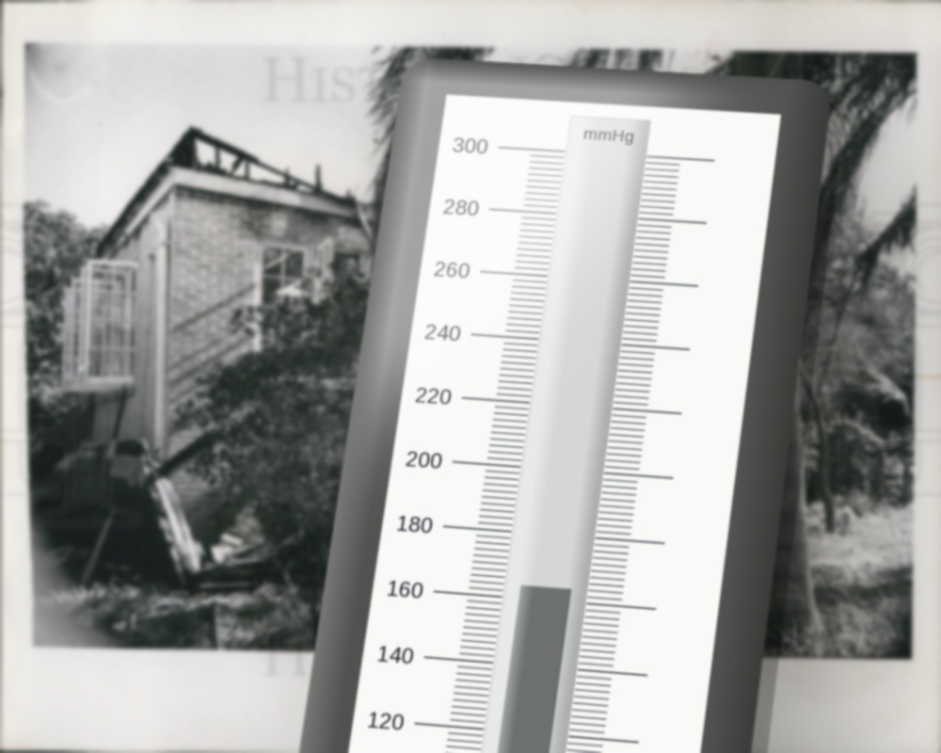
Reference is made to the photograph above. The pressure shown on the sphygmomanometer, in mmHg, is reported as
164 mmHg
